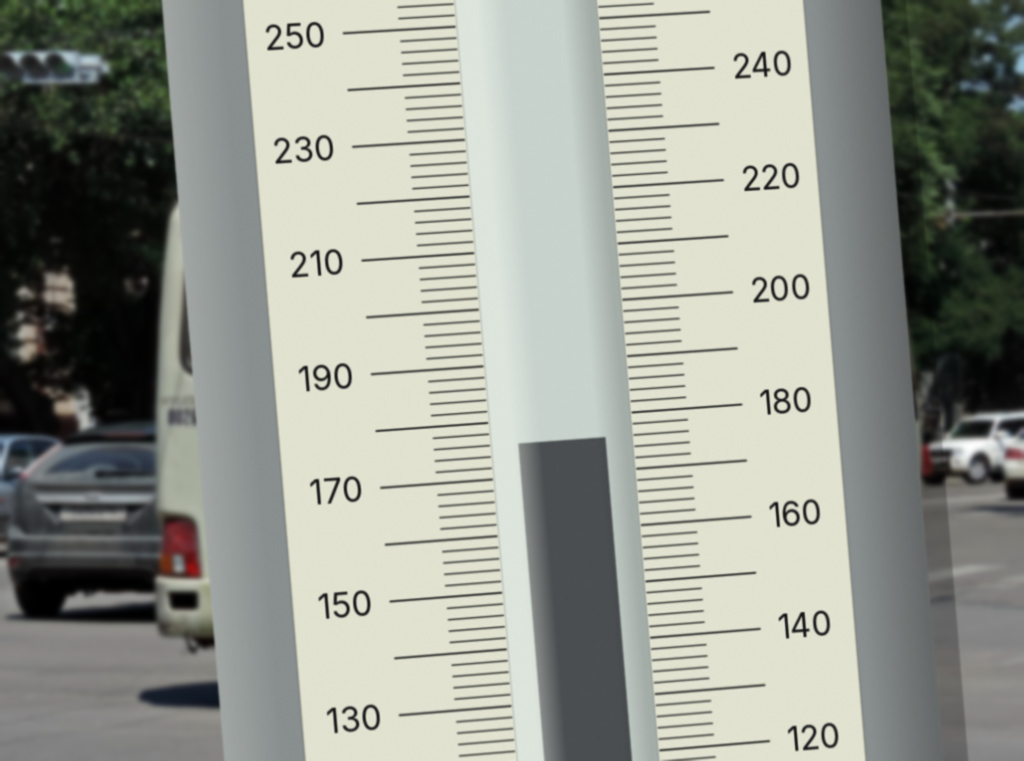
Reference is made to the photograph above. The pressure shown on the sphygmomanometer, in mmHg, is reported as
176 mmHg
